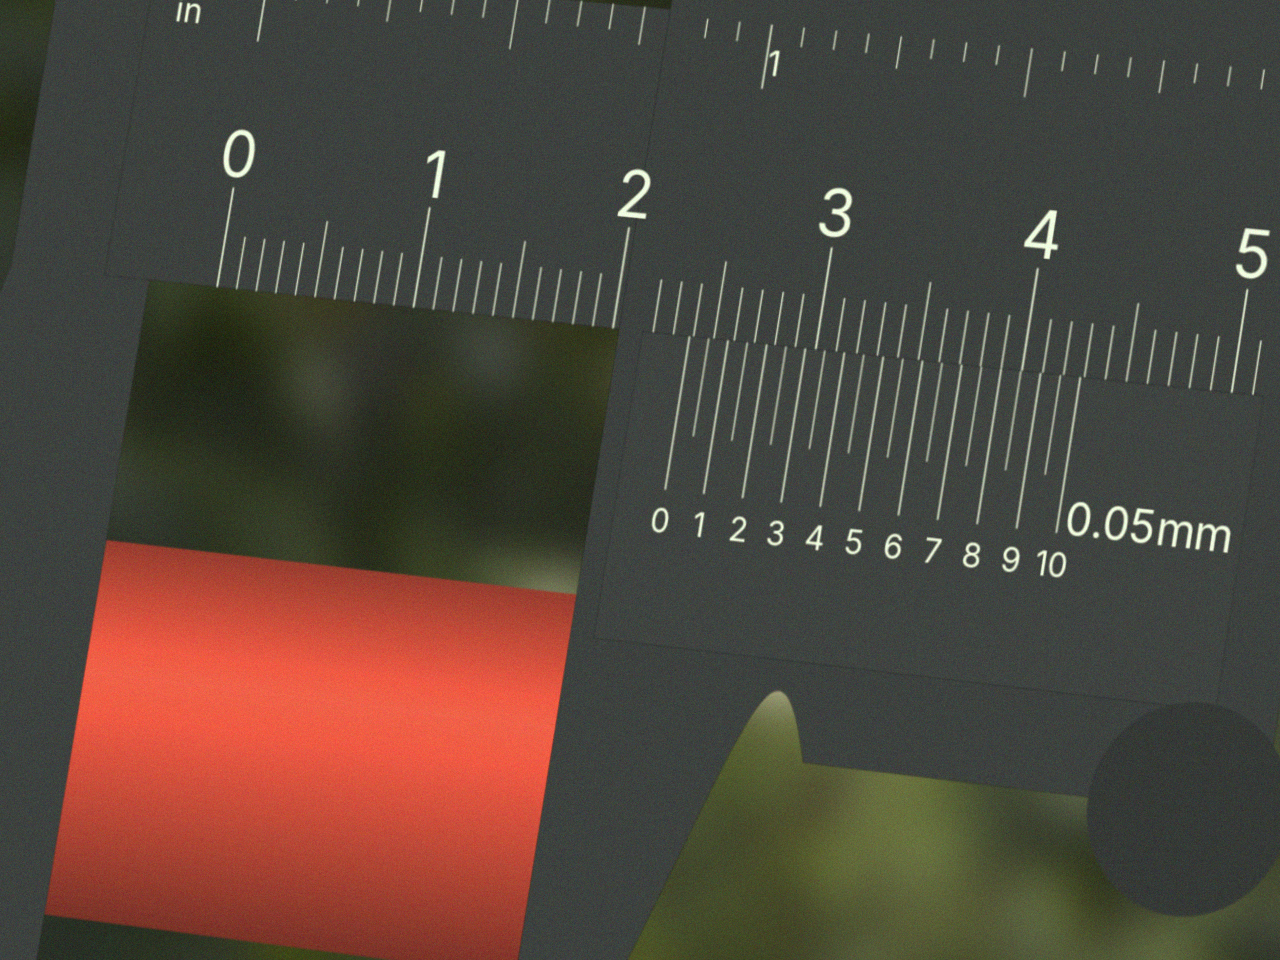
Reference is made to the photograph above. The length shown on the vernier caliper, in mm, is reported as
23.8 mm
